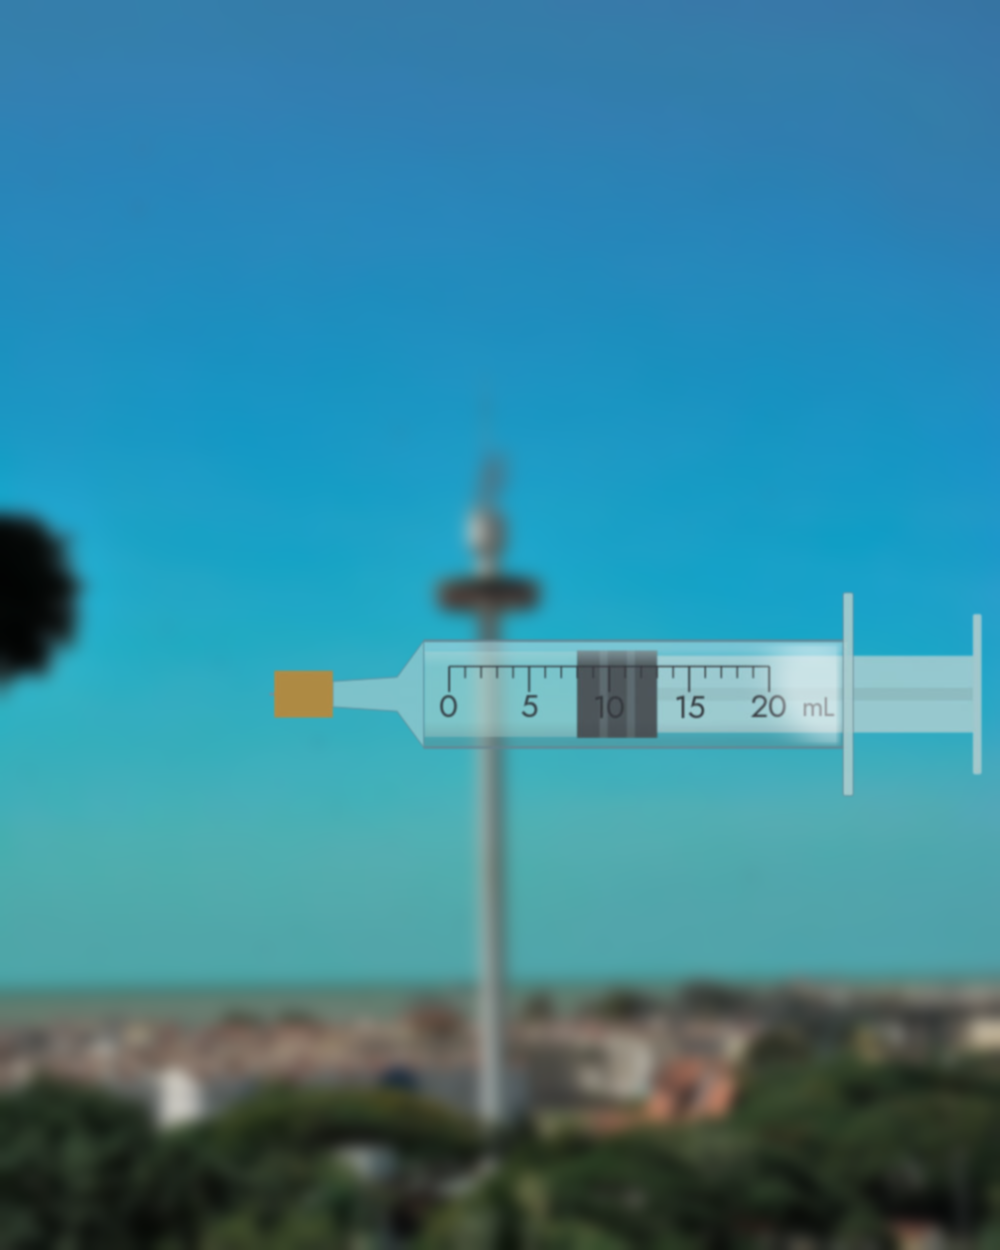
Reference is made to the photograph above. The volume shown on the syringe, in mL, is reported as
8 mL
